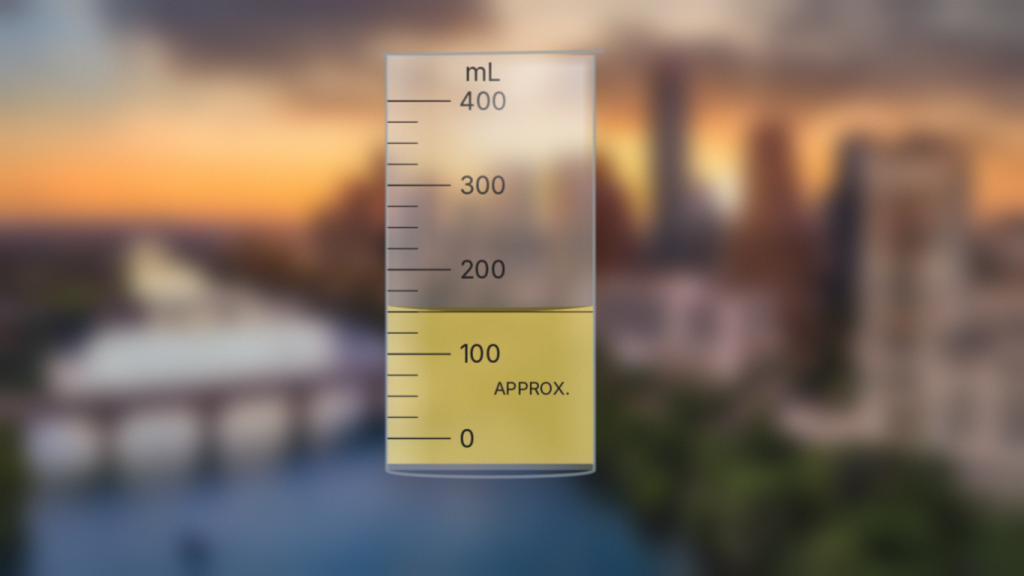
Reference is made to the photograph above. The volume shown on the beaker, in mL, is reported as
150 mL
